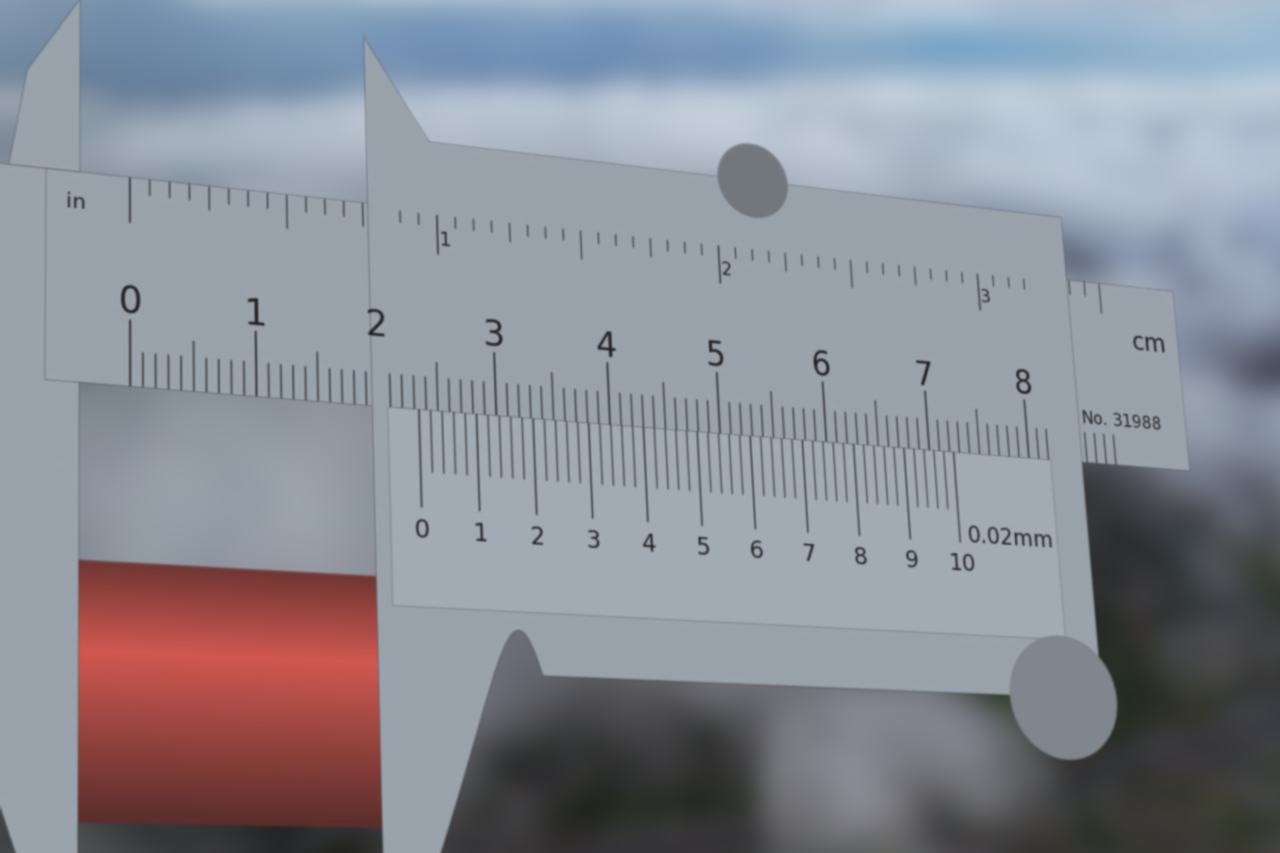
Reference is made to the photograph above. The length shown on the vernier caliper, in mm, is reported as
23.4 mm
